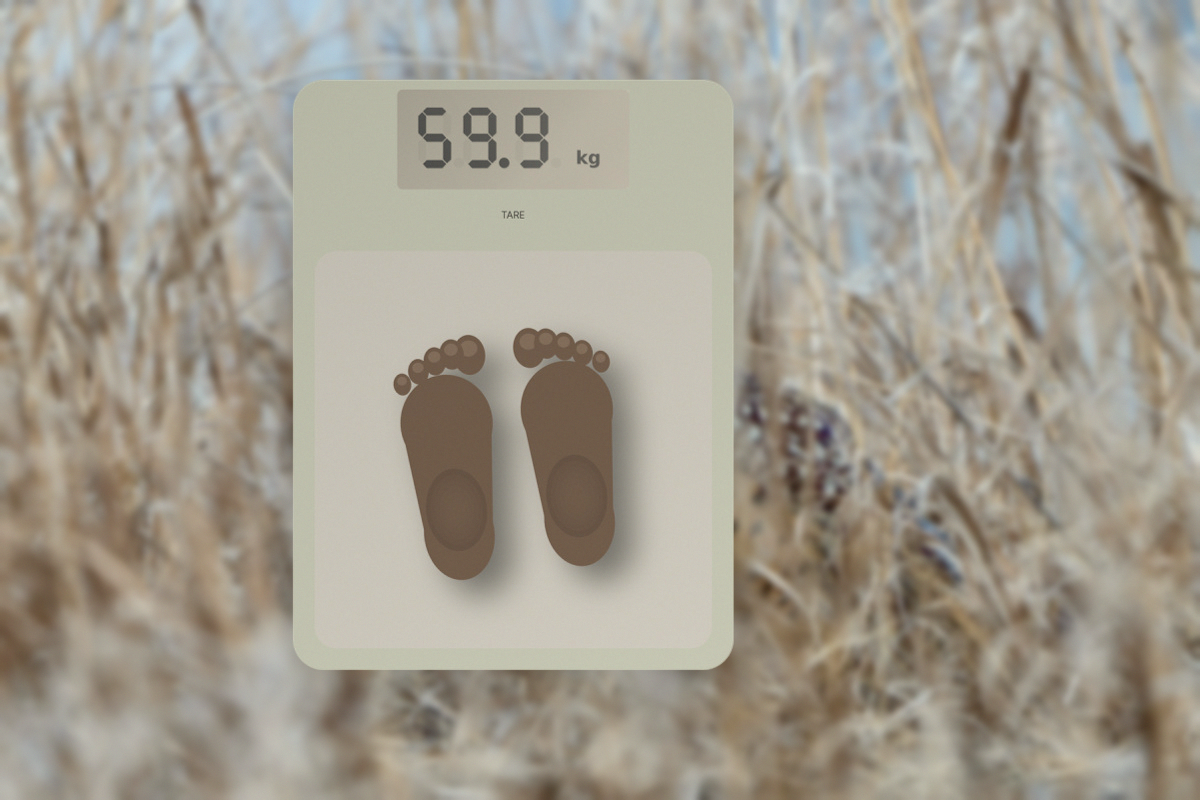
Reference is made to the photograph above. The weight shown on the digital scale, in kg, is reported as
59.9 kg
